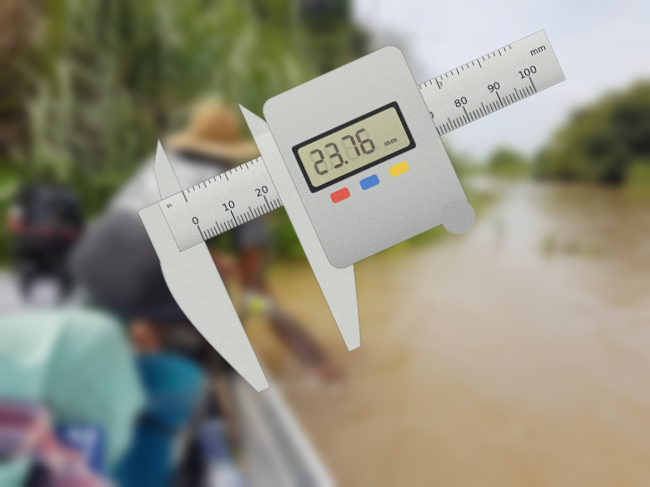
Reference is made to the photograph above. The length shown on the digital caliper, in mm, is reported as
23.76 mm
